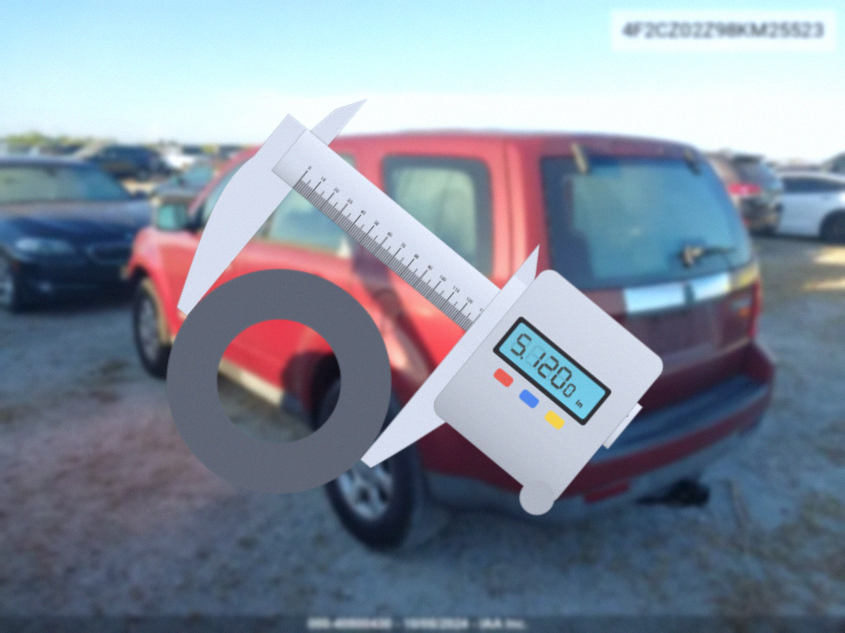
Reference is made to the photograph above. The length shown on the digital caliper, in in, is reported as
5.1200 in
